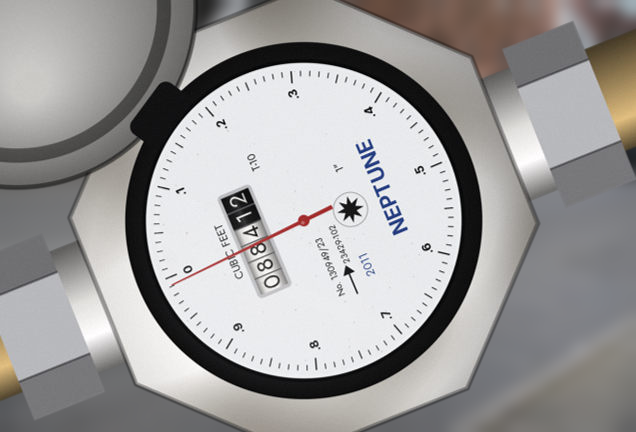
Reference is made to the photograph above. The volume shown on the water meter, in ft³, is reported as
88411.99 ft³
